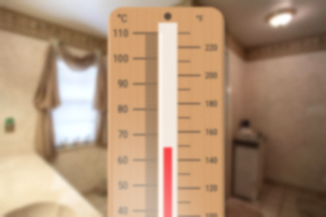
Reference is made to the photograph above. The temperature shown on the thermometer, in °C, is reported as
65 °C
